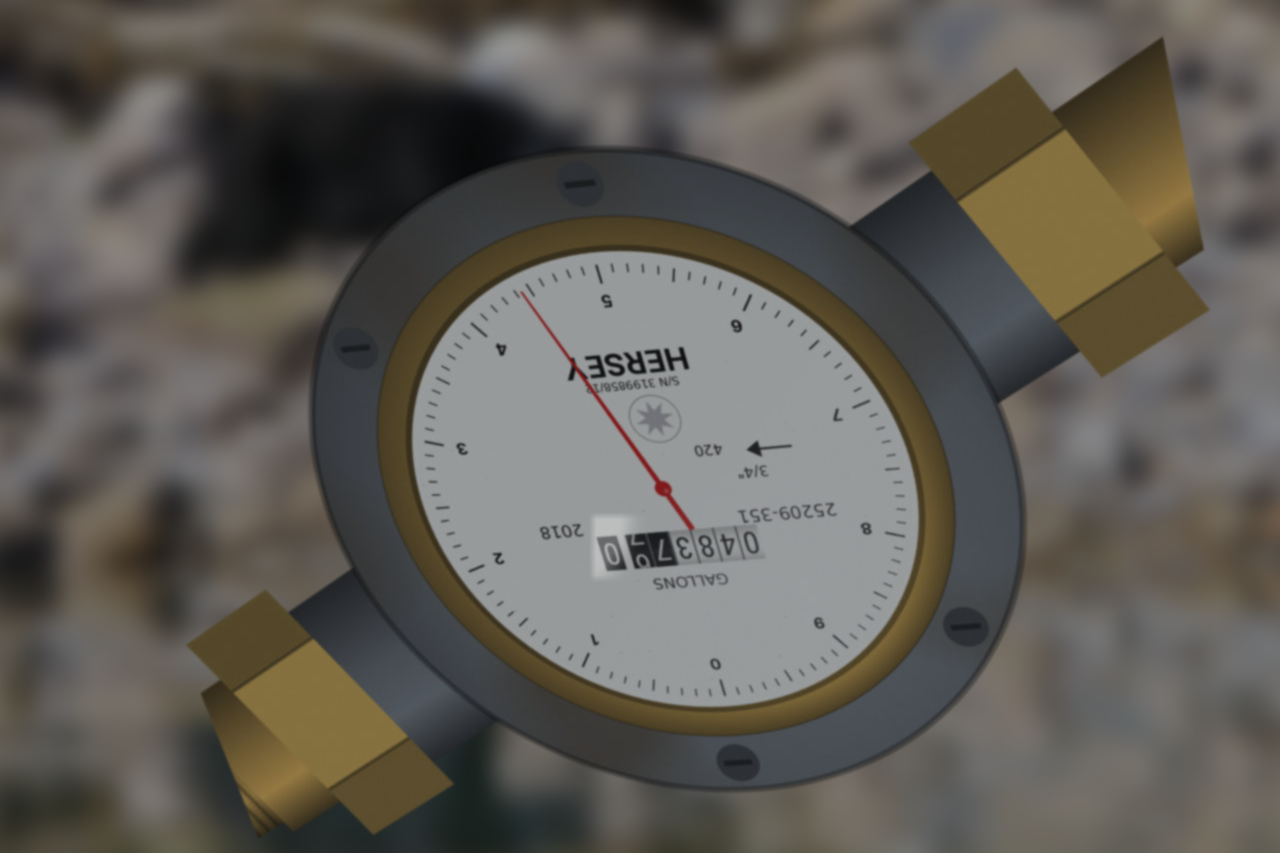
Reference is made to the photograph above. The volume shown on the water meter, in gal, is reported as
483764.4 gal
